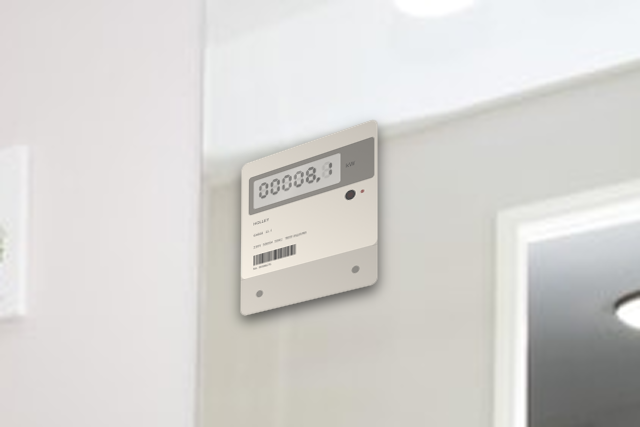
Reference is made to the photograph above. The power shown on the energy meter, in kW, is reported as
8.1 kW
